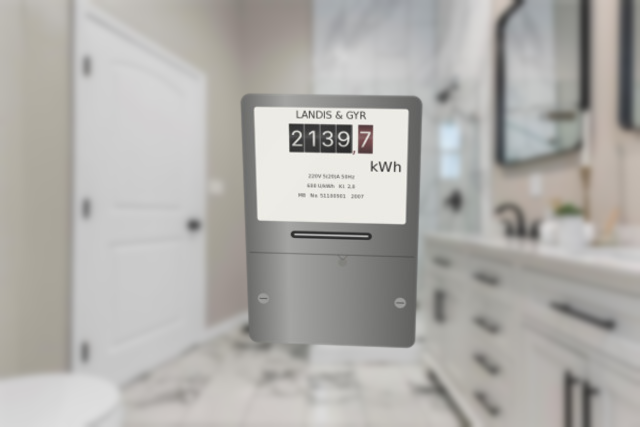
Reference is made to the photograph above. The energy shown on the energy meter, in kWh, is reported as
2139.7 kWh
